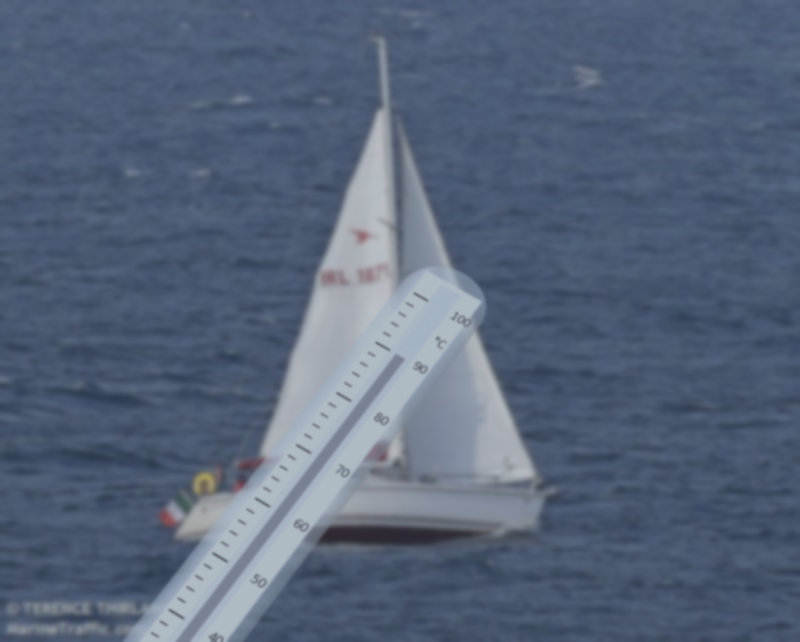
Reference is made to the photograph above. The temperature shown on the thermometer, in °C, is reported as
90 °C
